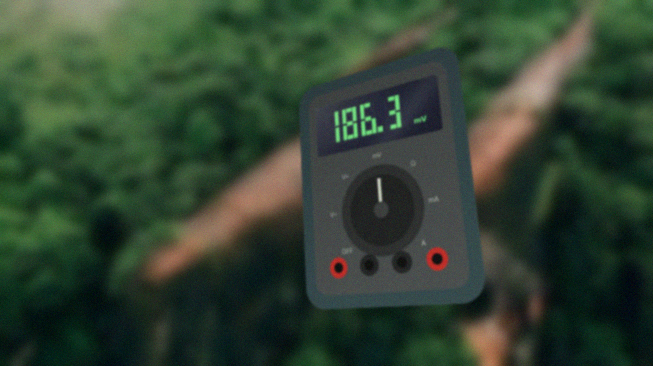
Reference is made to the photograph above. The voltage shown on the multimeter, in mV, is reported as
186.3 mV
